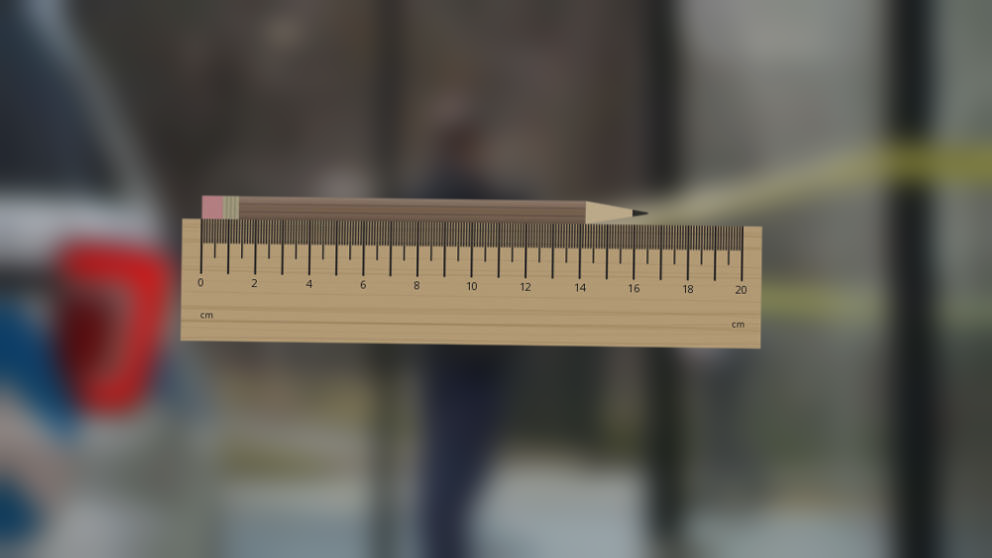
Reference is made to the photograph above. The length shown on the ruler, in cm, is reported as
16.5 cm
